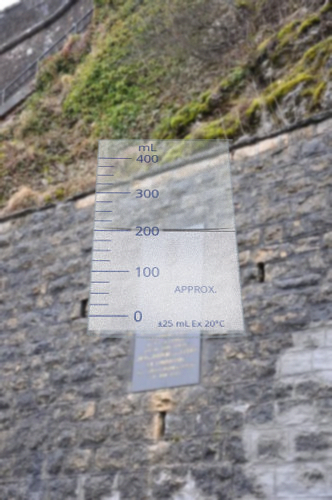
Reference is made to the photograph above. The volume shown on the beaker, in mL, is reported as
200 mL
